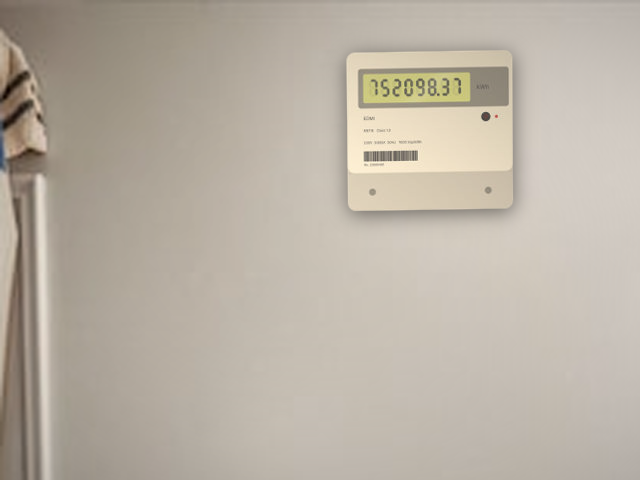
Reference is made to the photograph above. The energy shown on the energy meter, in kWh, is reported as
752098.37 kWh
